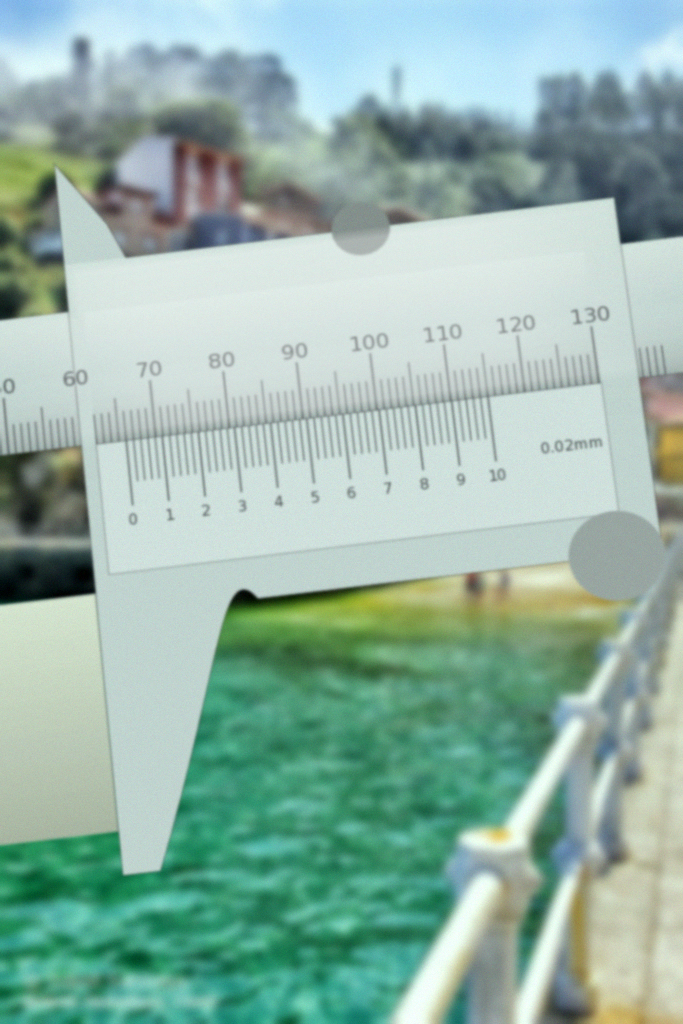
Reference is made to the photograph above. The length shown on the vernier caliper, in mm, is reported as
66.0 mm
